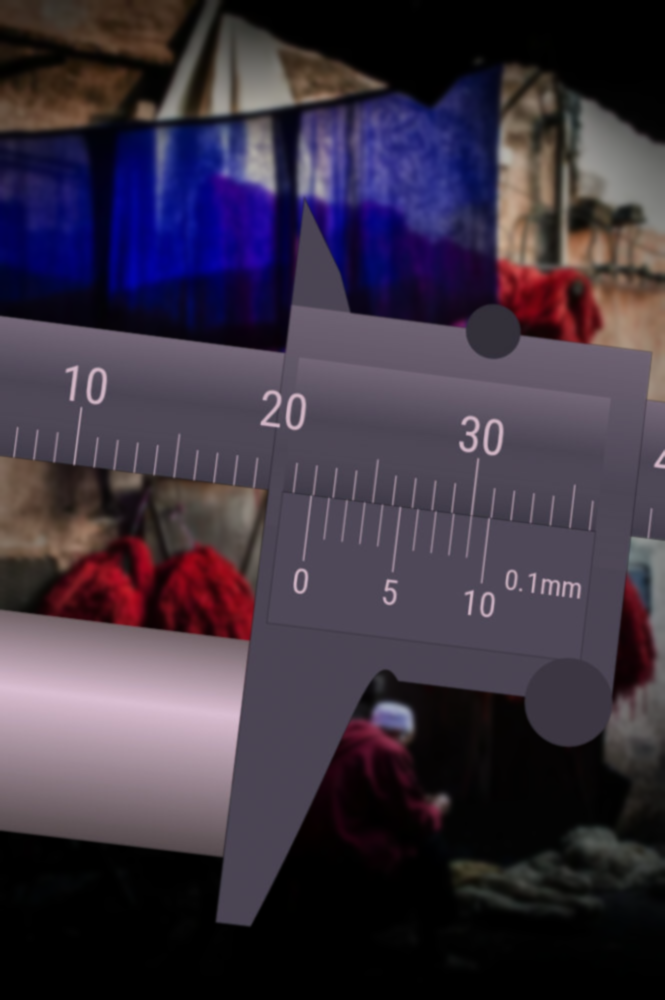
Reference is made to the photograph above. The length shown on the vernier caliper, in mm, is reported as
21.9 mm
